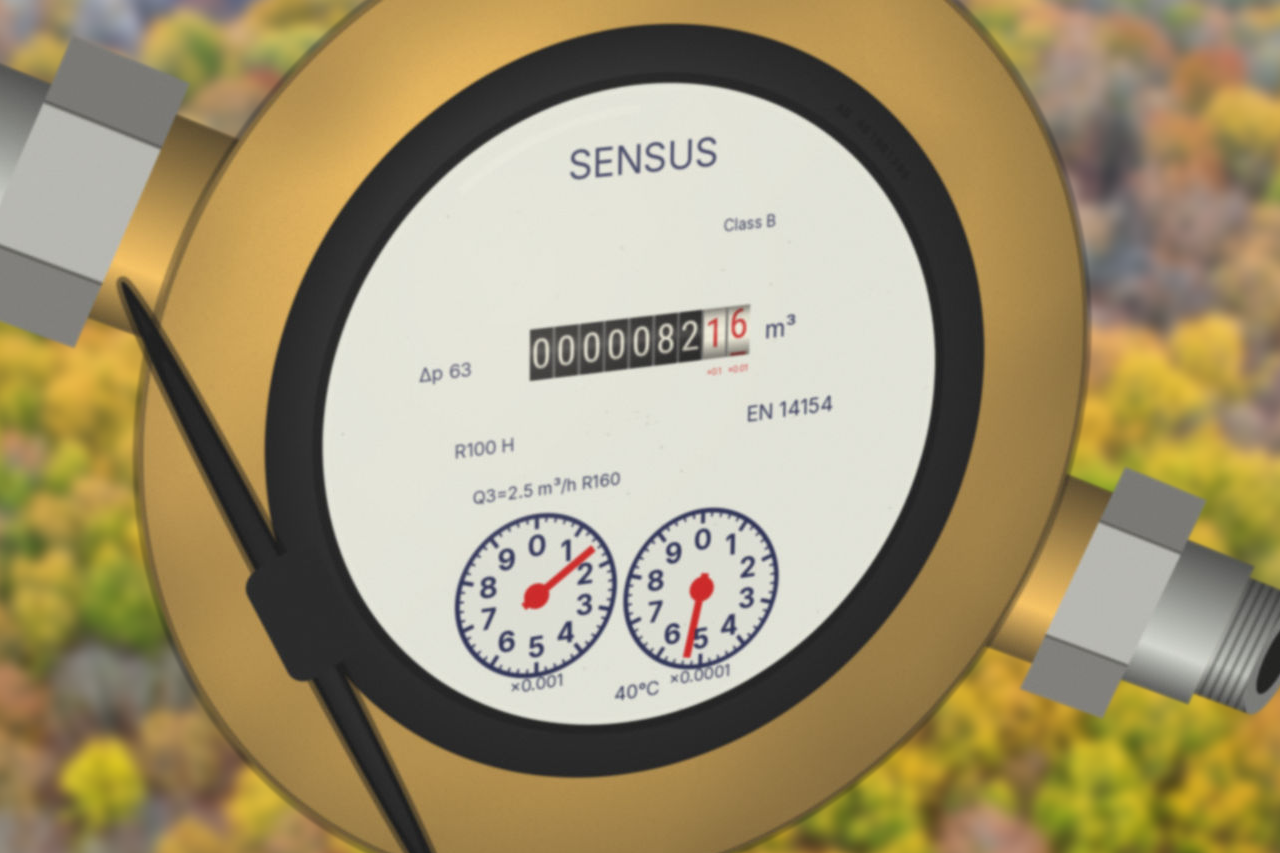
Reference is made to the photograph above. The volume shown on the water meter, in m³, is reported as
82.1615 m³
